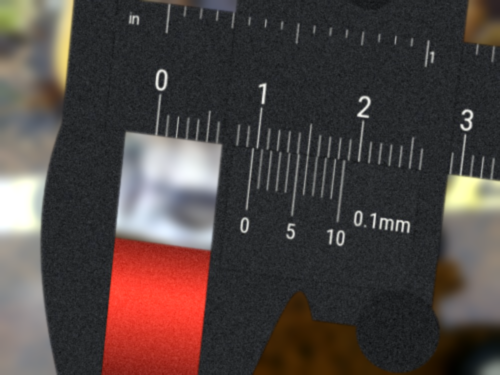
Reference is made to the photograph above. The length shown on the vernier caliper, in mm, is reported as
9.6 mm
